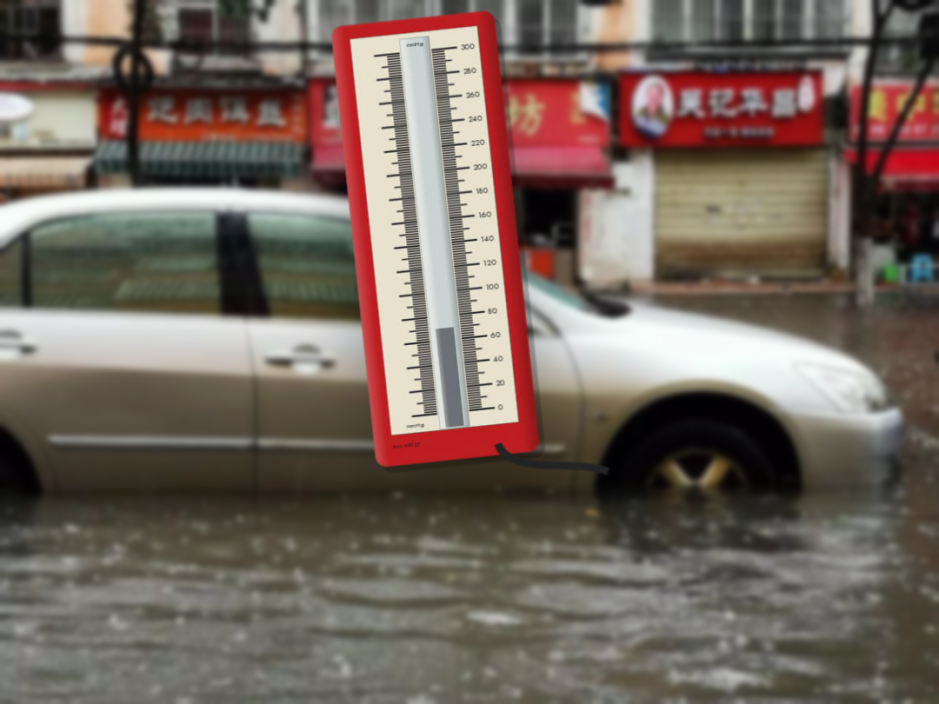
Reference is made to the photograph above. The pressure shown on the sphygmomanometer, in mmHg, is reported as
70 mmHg
